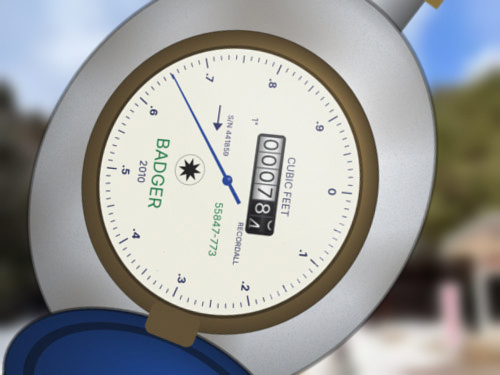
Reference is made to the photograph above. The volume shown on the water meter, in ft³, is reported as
783.65 ft³
